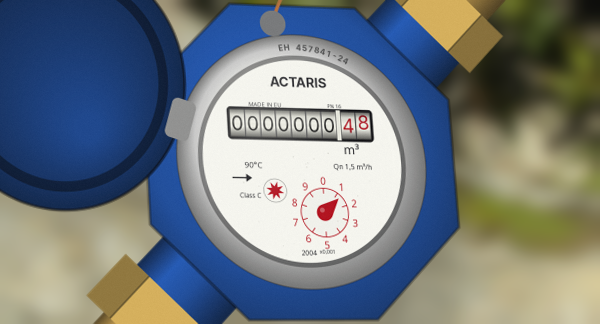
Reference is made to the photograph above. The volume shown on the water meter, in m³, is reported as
0.481 m³
